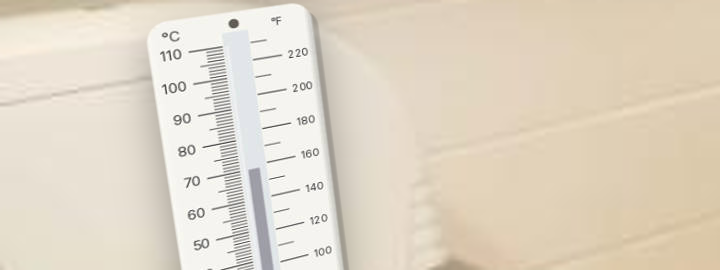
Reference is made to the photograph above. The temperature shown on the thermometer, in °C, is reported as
70 °C
